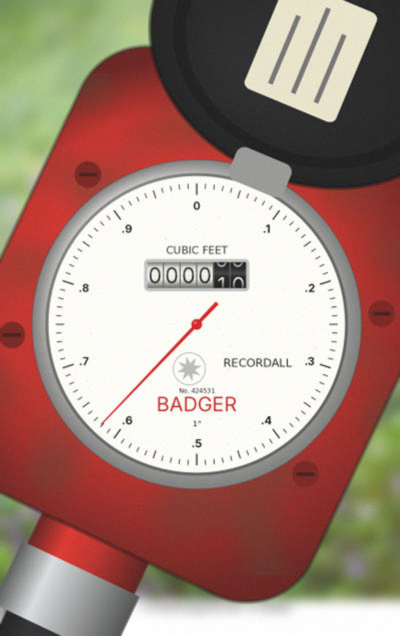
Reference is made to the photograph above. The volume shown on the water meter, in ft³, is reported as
9.62 ft³
